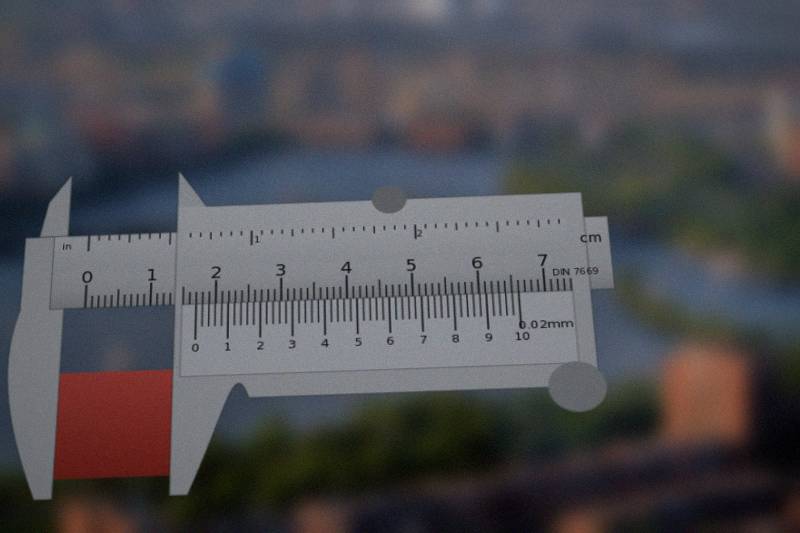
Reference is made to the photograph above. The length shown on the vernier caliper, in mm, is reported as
17.0 mm
